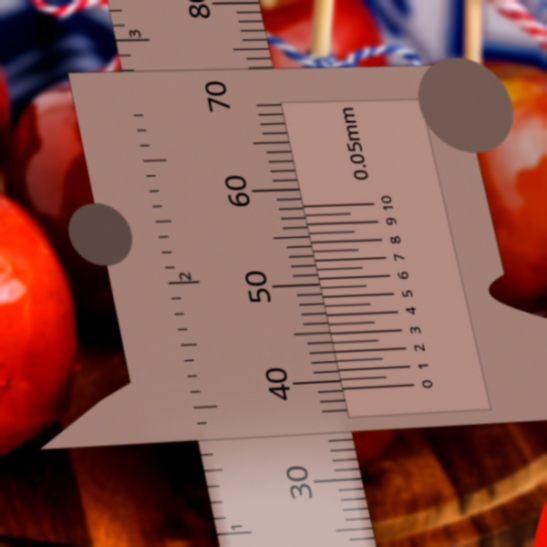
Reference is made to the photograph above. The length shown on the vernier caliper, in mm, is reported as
39.2 mm
